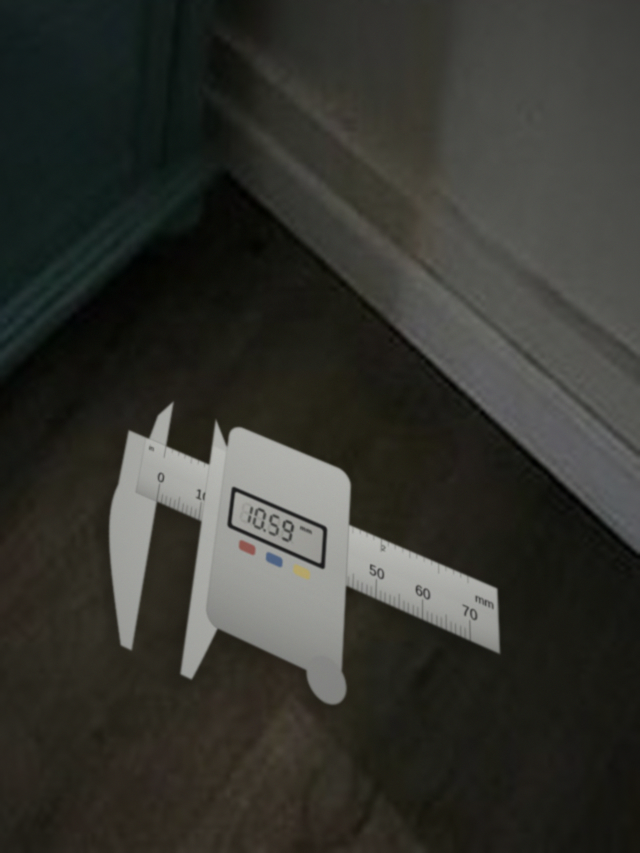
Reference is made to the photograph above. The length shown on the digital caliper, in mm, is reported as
10.59 mm
